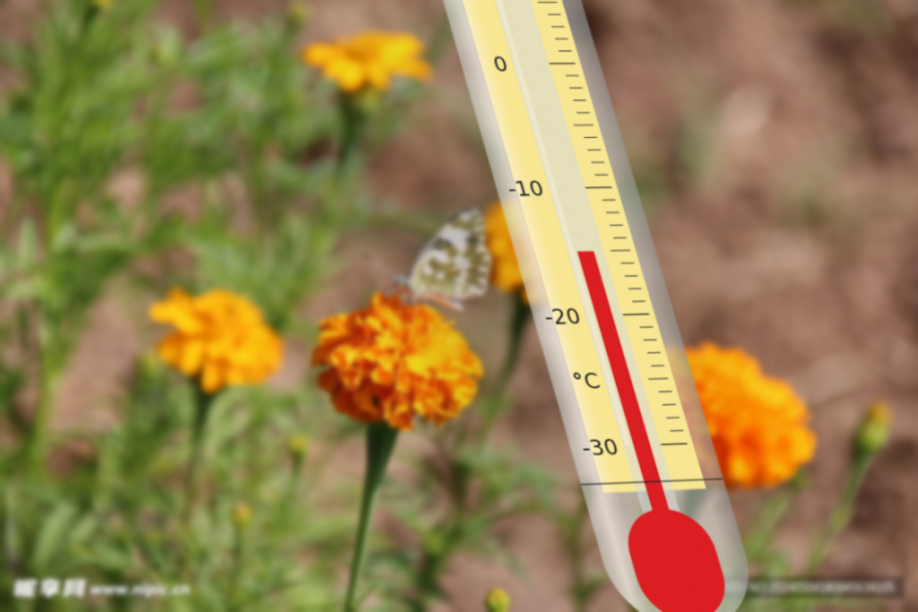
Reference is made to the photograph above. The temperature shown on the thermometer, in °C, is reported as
-15 °C
